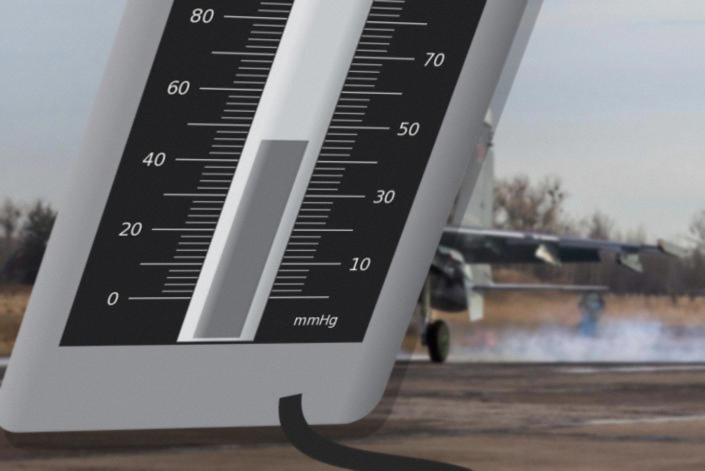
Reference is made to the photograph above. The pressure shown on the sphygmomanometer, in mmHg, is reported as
46 mmHg
